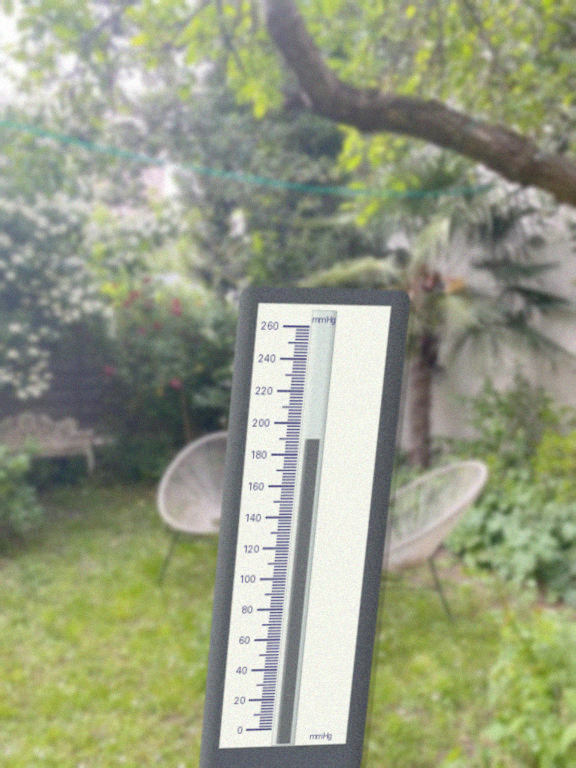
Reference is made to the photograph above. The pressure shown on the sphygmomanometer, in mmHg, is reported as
190 mmHg
